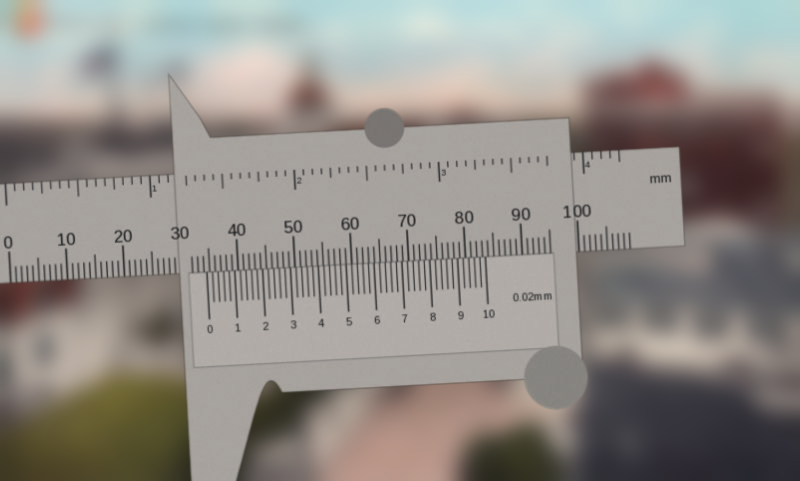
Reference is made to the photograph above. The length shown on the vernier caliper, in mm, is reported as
34.5 mm
